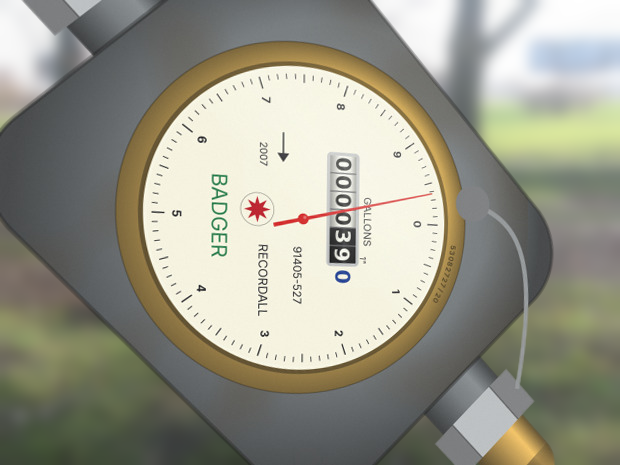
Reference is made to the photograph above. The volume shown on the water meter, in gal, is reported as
389.6 gal
